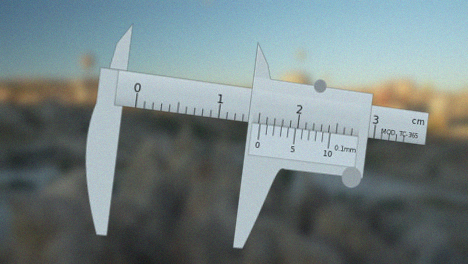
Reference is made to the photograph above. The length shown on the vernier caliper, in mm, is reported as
15.2 mm
